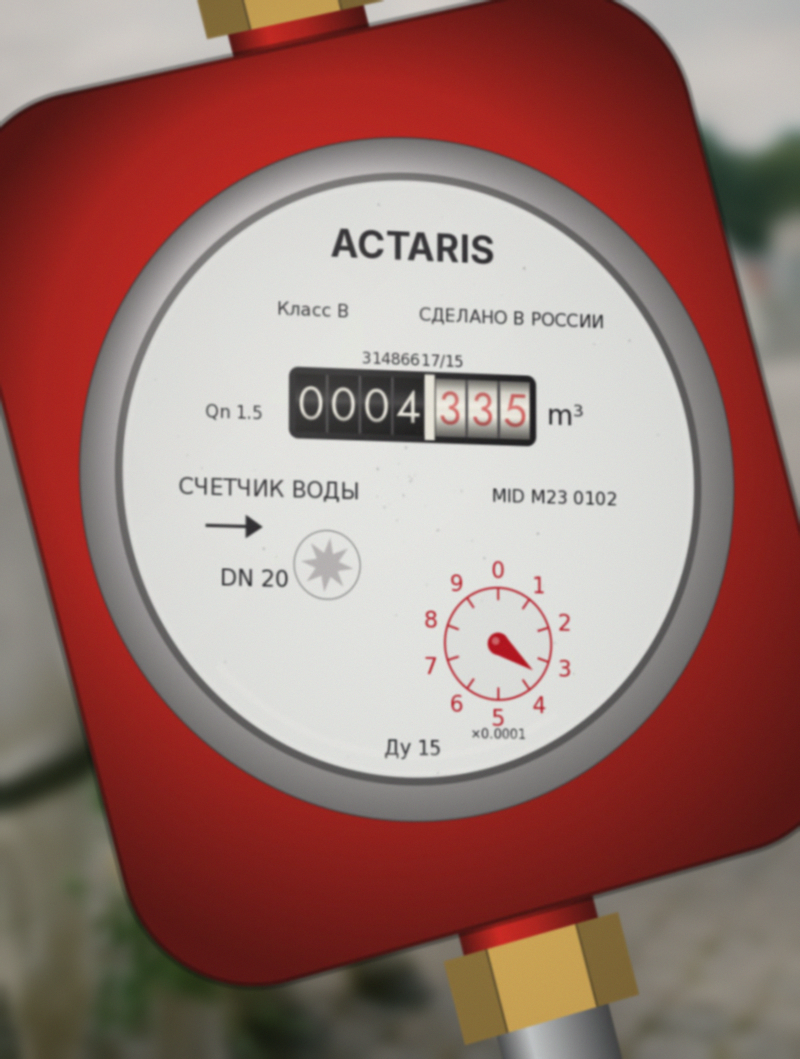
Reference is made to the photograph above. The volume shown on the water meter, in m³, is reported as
4.3353 m³
